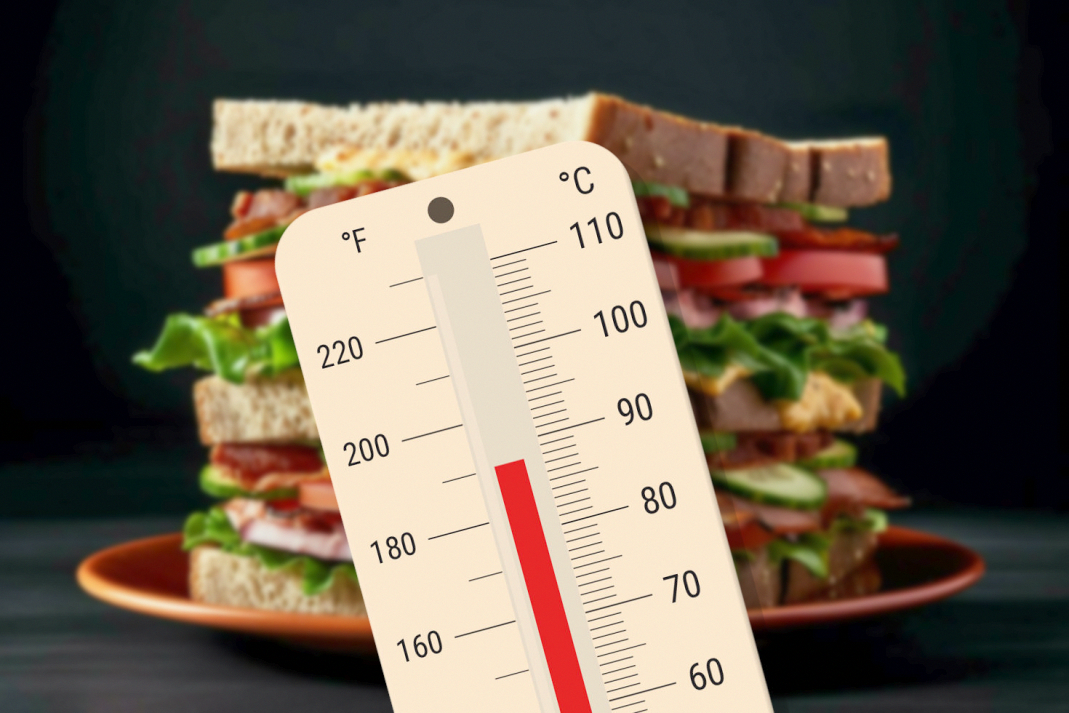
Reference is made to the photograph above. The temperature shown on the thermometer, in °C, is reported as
88 °C
